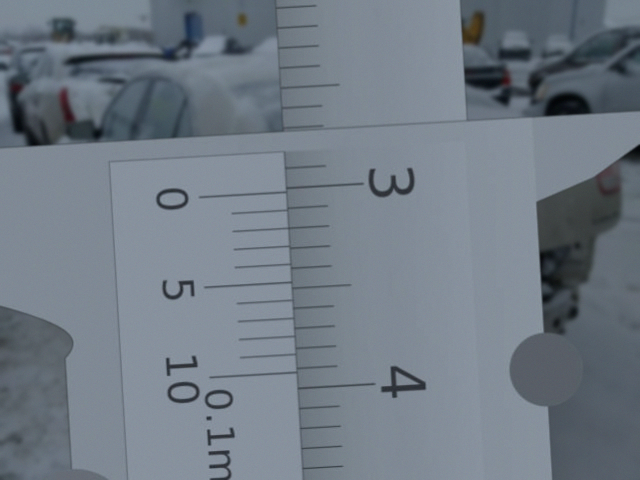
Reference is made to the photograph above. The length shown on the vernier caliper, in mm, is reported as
30.2 mm
